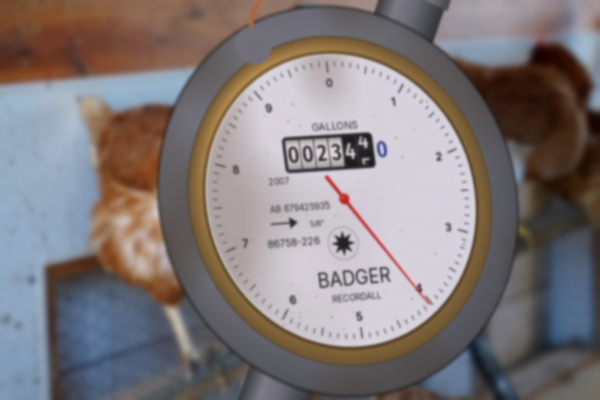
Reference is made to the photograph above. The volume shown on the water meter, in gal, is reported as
23444.0 gal
